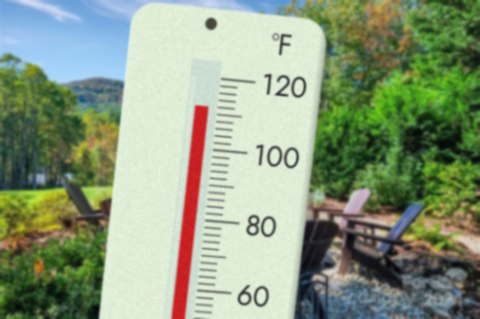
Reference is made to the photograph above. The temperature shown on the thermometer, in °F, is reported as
112 °F
